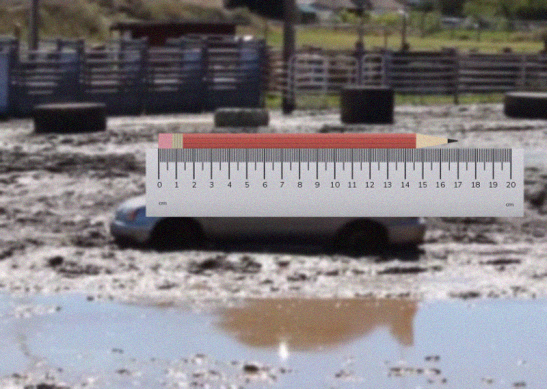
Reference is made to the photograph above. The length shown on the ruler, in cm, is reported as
17 cm
